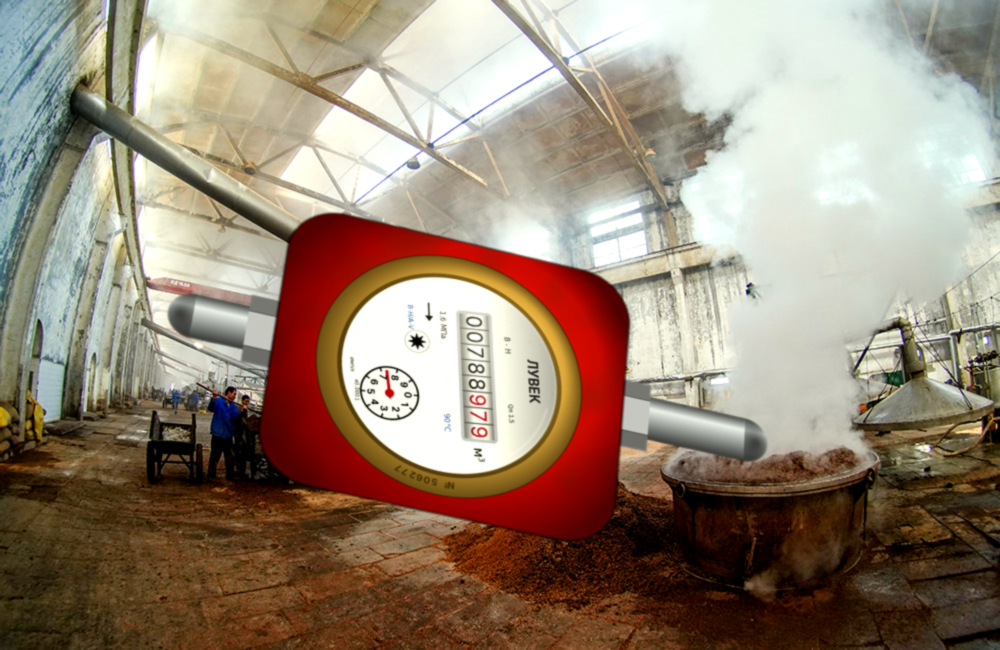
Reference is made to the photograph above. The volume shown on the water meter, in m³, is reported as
788.9797 m³
